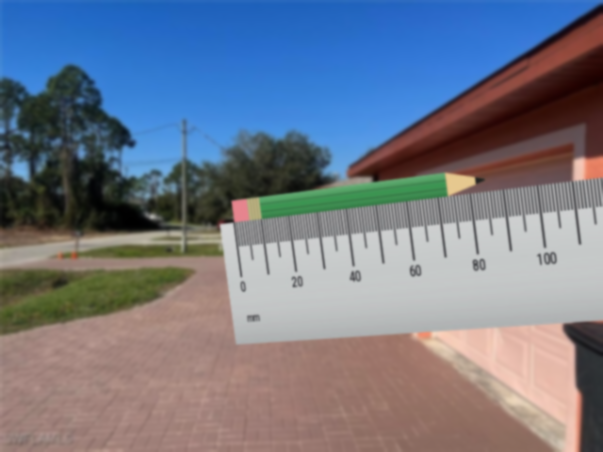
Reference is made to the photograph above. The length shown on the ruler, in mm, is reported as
85 mm
